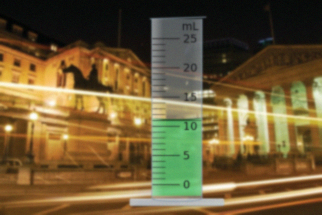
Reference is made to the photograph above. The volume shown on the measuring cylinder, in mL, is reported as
11 mL
